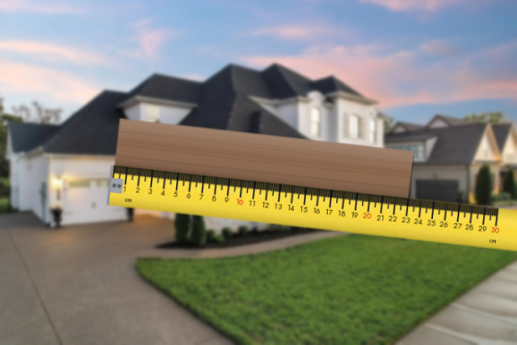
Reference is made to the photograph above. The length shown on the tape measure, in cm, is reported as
23 cm
